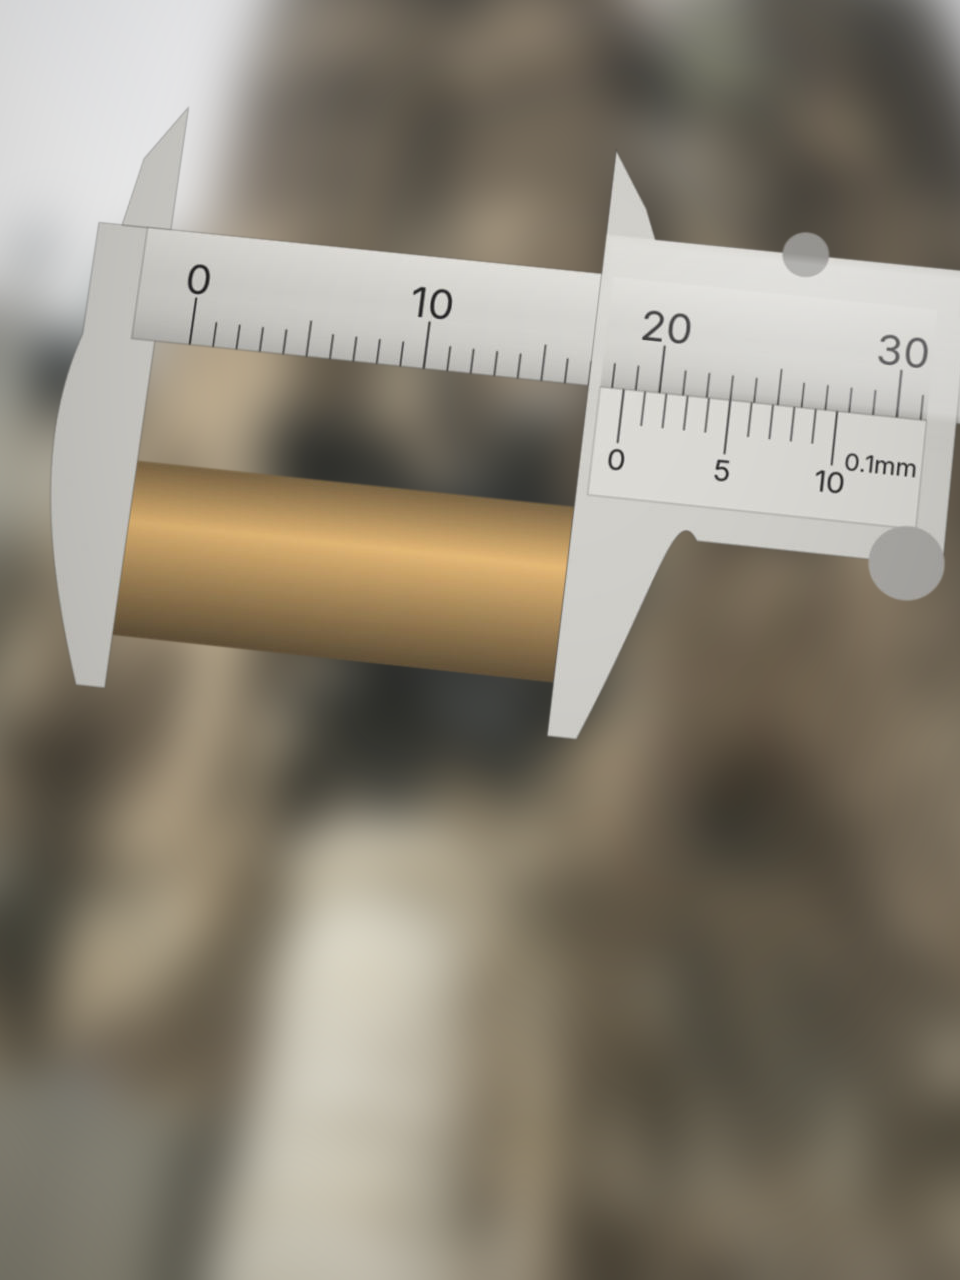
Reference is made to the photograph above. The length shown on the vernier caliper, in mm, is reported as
18.5 mm
